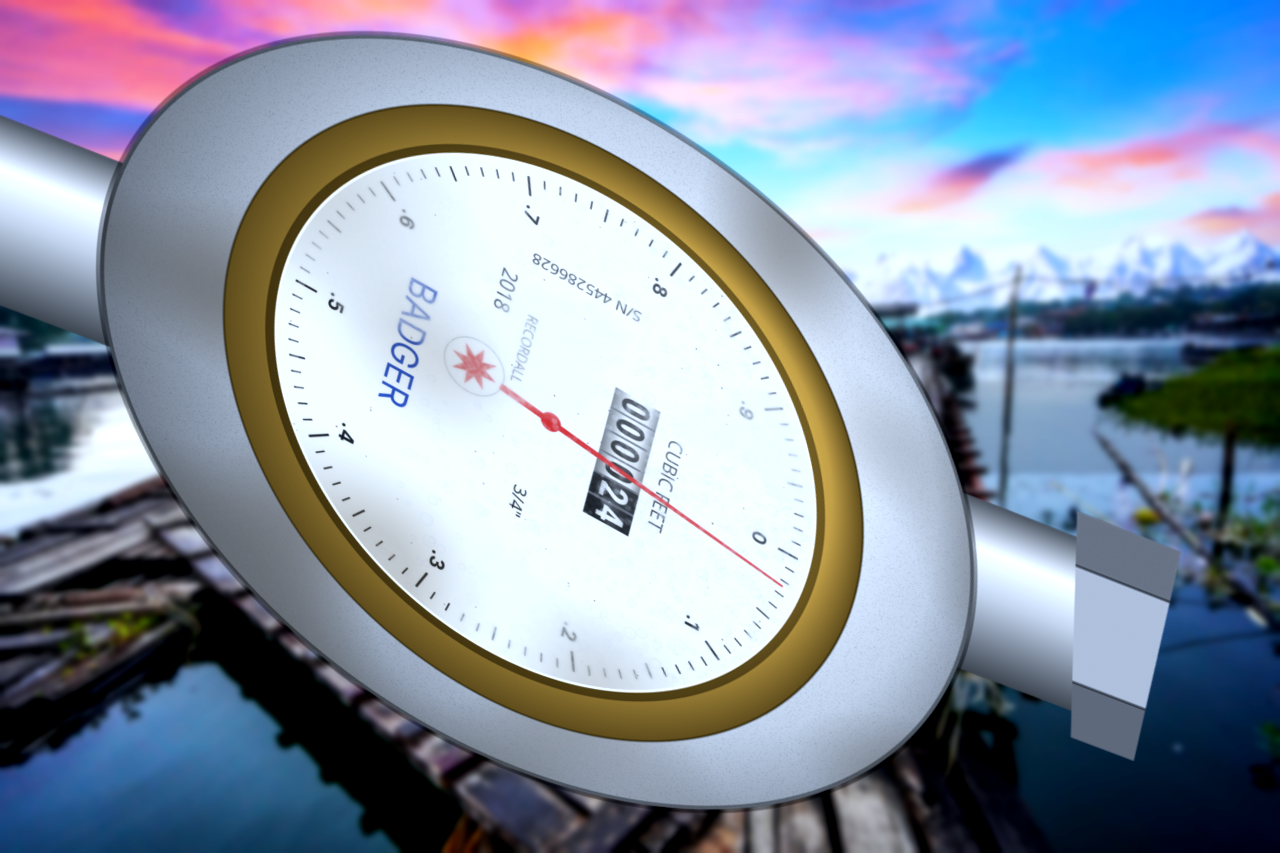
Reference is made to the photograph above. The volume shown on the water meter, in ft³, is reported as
24.02 ft³
